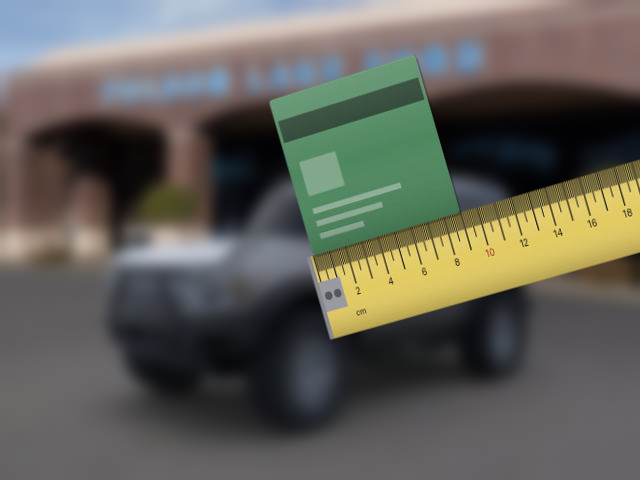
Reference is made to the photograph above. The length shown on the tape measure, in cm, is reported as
9 cm
